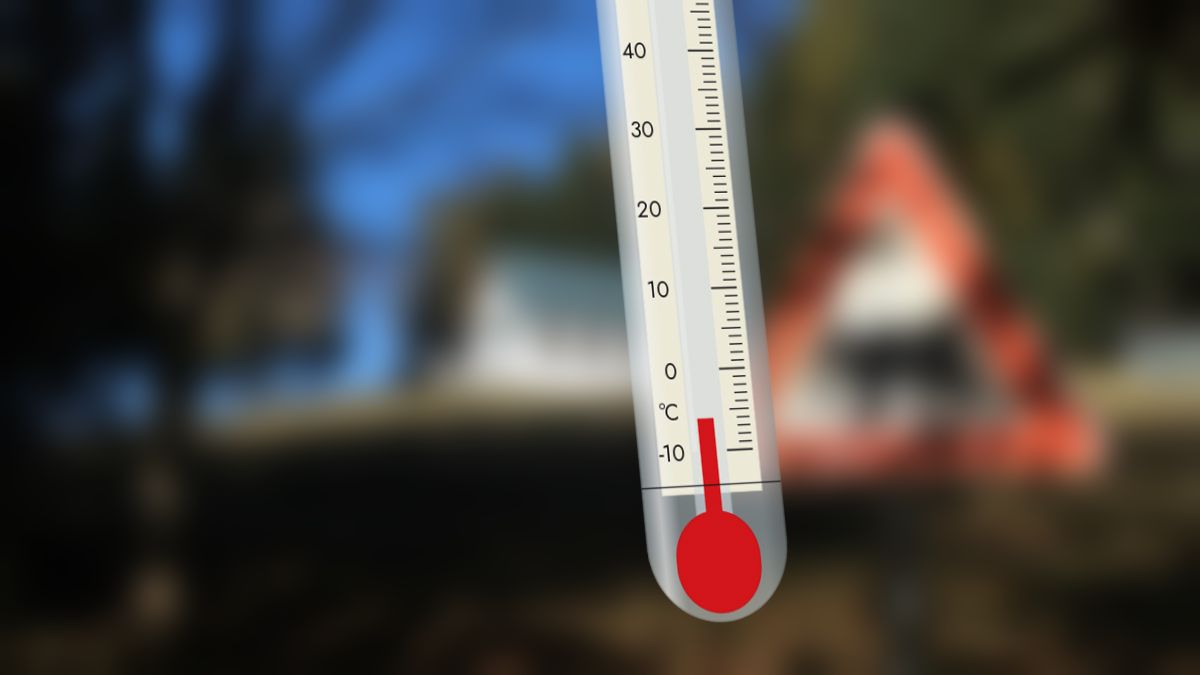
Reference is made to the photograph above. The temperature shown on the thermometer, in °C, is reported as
-6 °C
